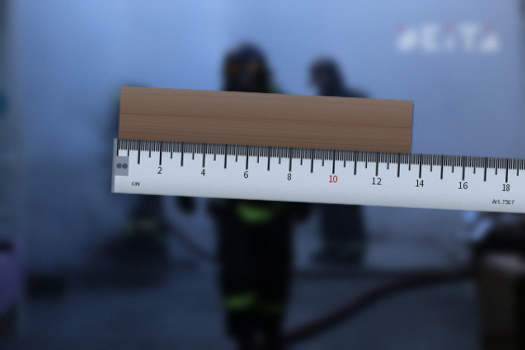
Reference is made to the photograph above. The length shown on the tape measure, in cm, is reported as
13.5 cm
